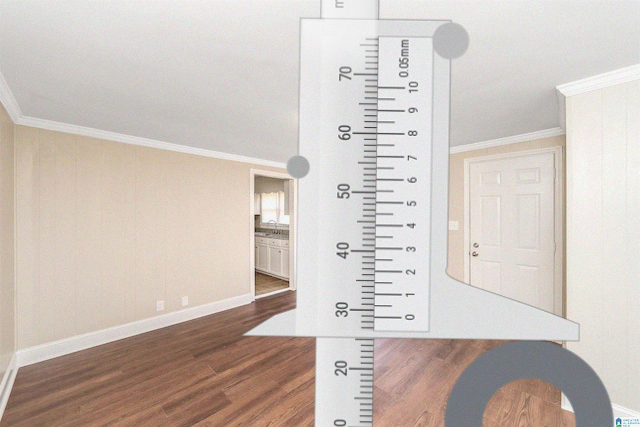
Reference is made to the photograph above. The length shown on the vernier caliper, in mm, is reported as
28.8 mm
